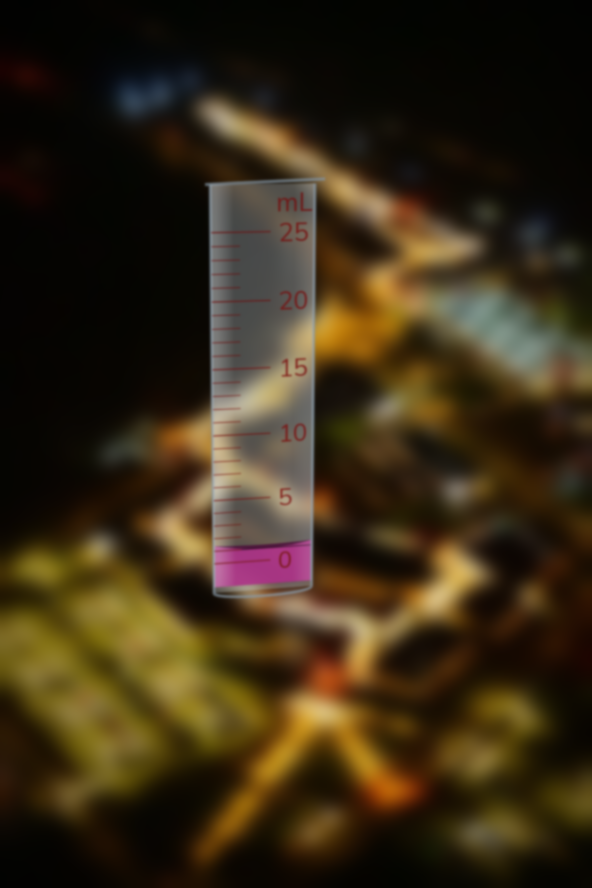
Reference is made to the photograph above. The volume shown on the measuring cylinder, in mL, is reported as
1 mL
